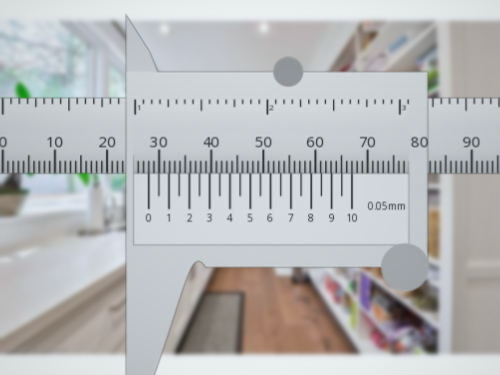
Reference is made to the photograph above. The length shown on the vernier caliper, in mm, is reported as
28.0 mm
